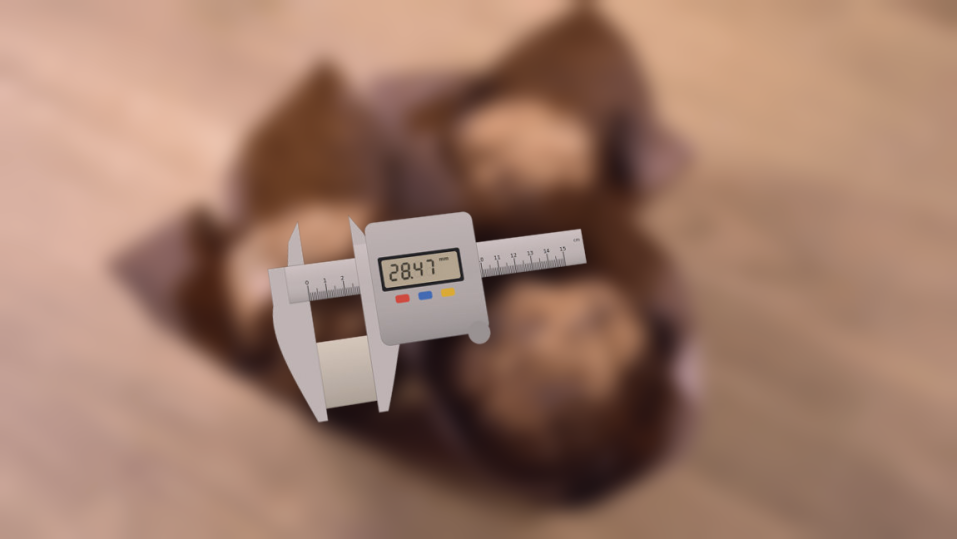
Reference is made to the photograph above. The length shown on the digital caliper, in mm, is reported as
28.47 mm
